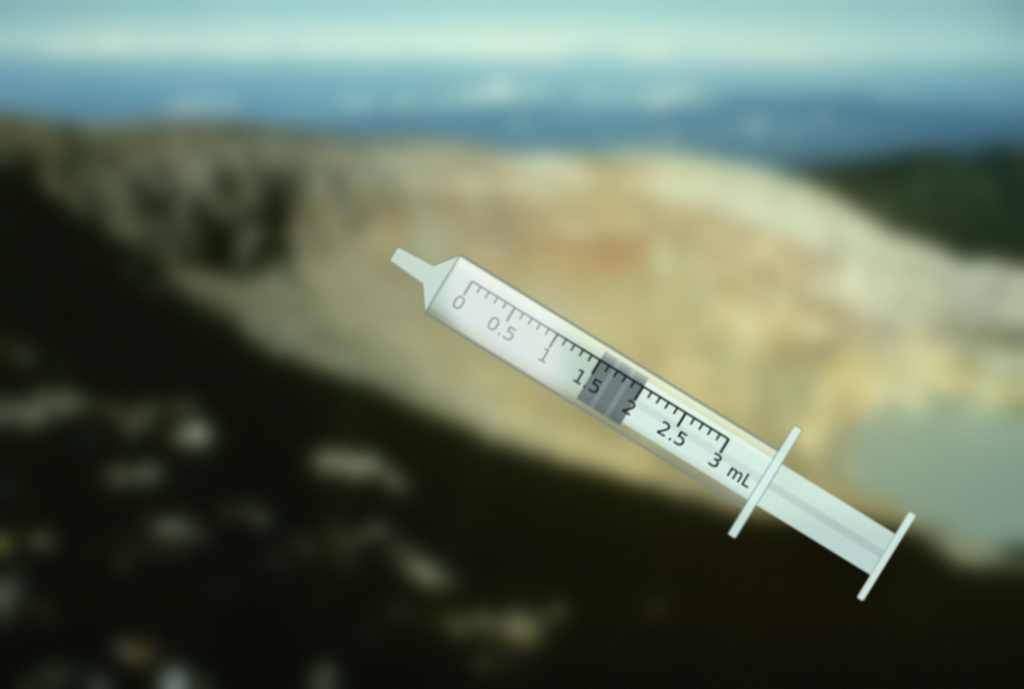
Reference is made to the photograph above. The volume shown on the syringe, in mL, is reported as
1.5 mL
